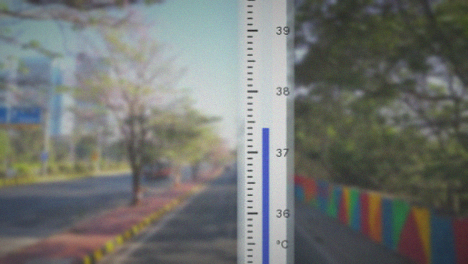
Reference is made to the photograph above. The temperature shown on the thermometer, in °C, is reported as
37.4 °C
